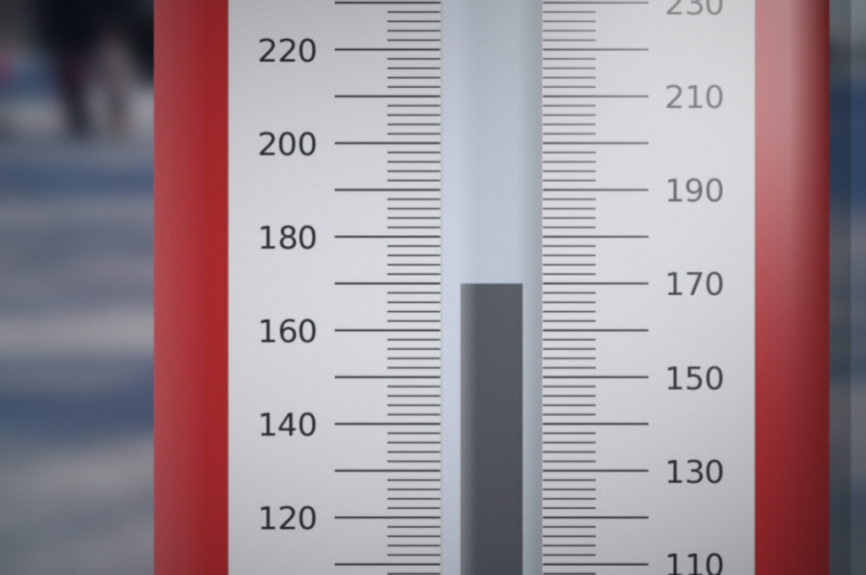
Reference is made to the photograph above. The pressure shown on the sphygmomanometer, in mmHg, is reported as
170 mmHg
